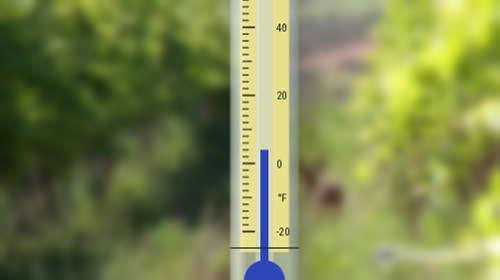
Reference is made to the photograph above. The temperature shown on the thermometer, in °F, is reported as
4 °F
